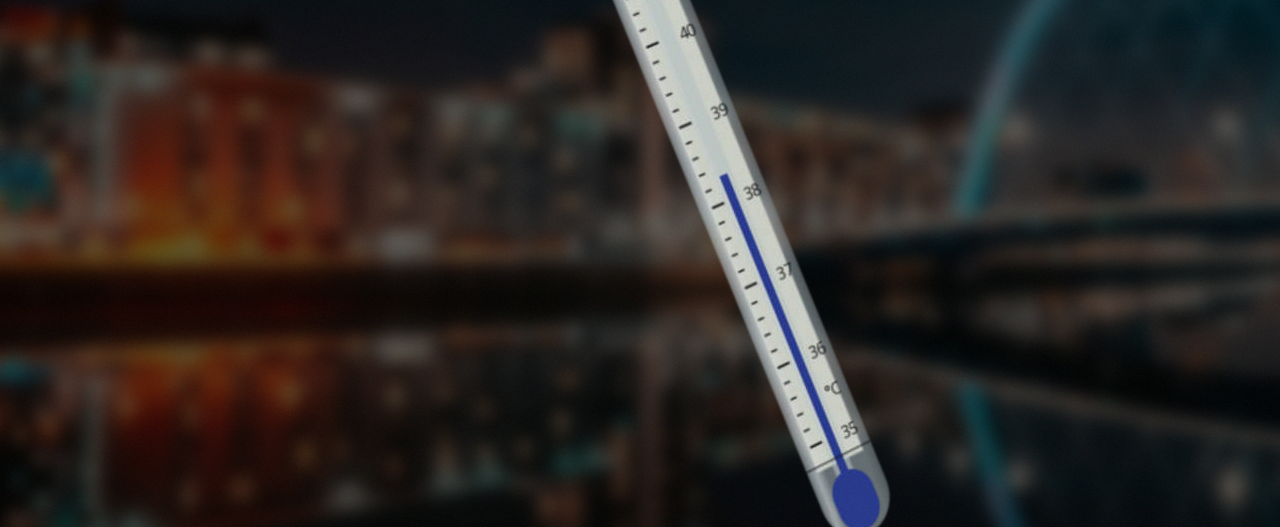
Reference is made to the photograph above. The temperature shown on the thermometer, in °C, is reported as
38.3 °C
